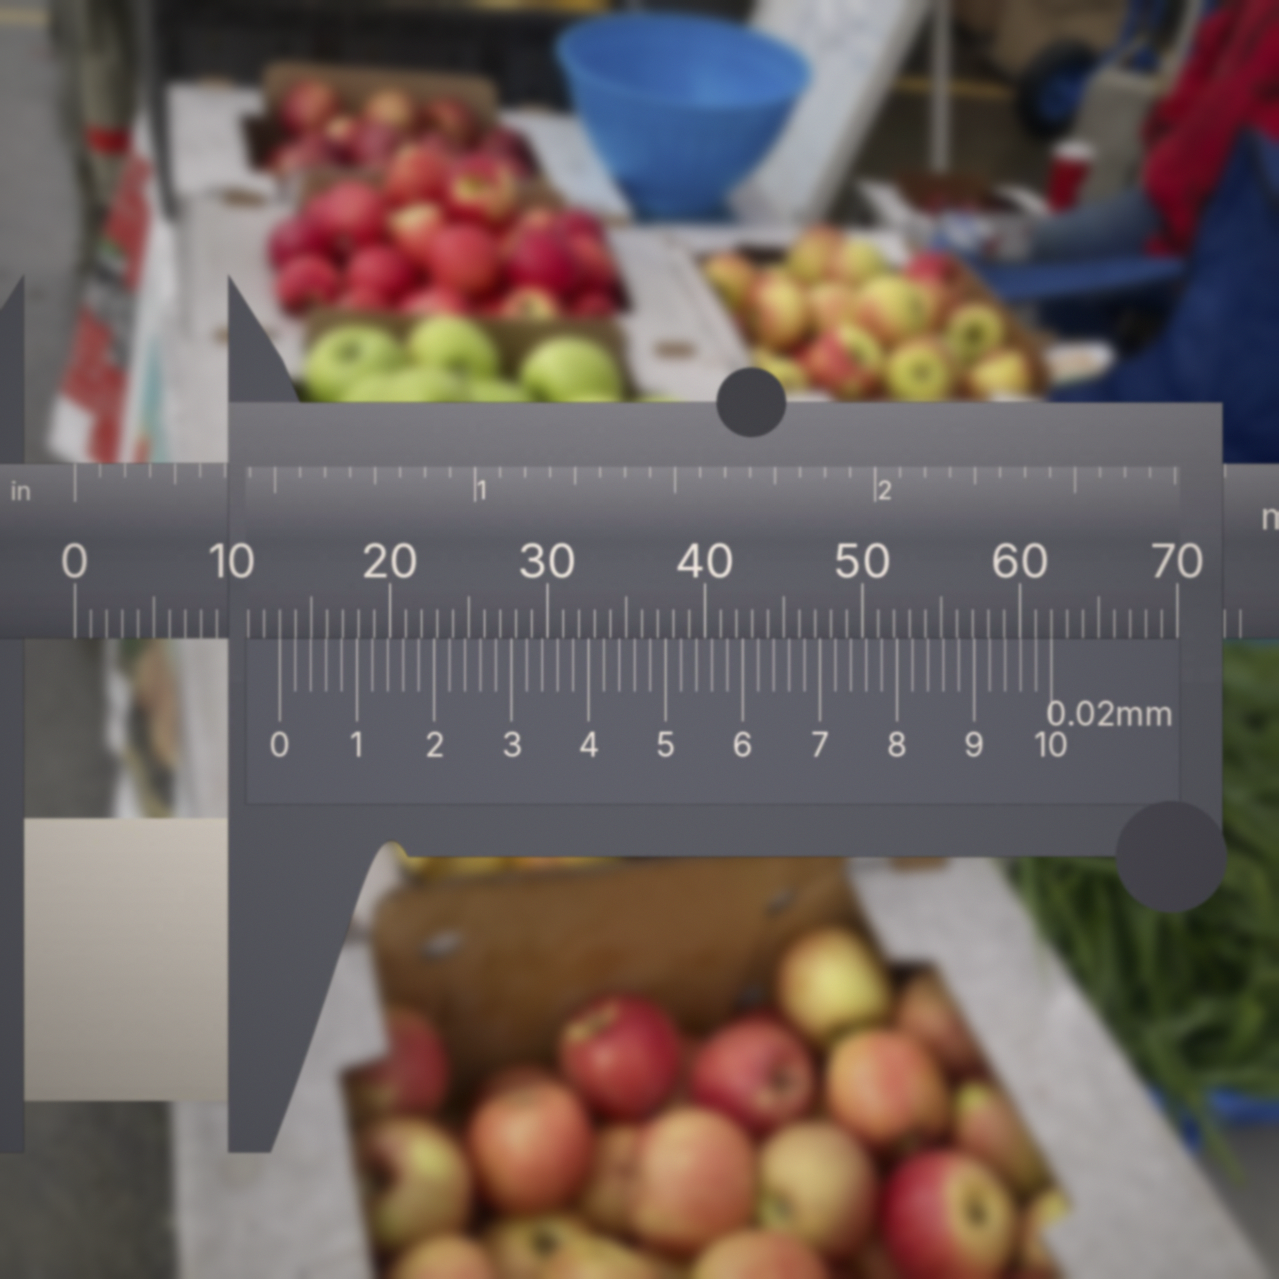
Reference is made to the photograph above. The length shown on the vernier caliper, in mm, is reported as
13.0 mm
